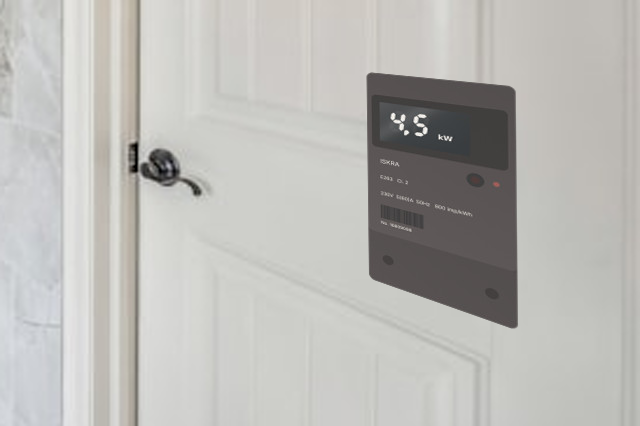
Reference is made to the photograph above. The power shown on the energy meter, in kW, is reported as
4.5 kW
